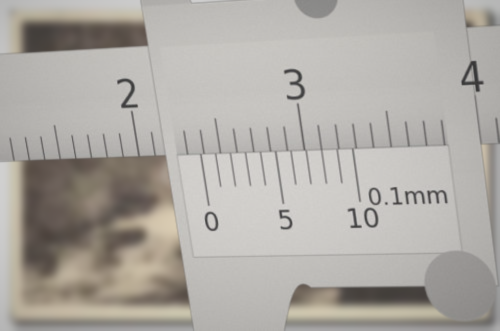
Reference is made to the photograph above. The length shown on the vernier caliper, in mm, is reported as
23.8 mm
